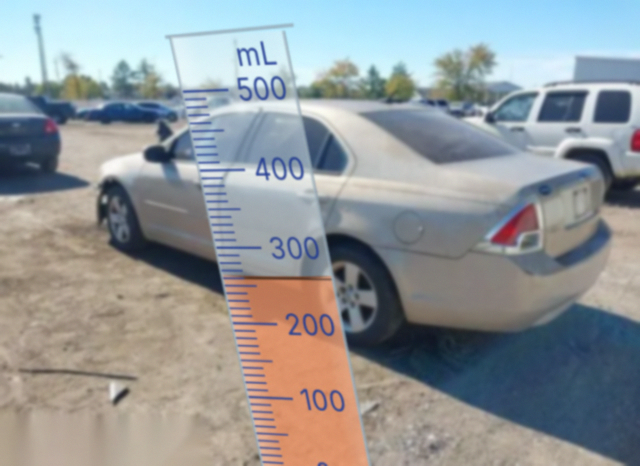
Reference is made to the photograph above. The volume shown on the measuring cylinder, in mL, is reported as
260 mL
